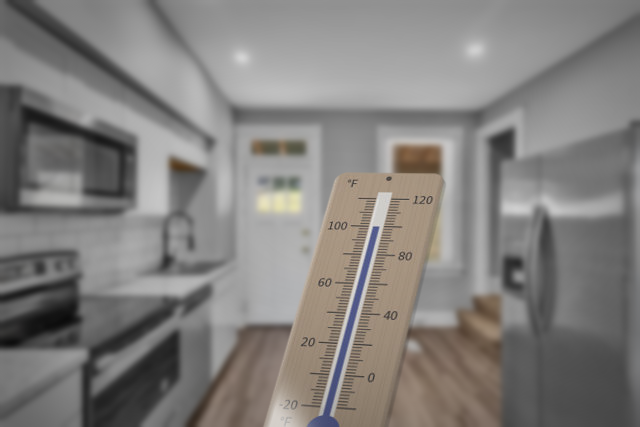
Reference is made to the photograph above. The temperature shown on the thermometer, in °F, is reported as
100 °F
